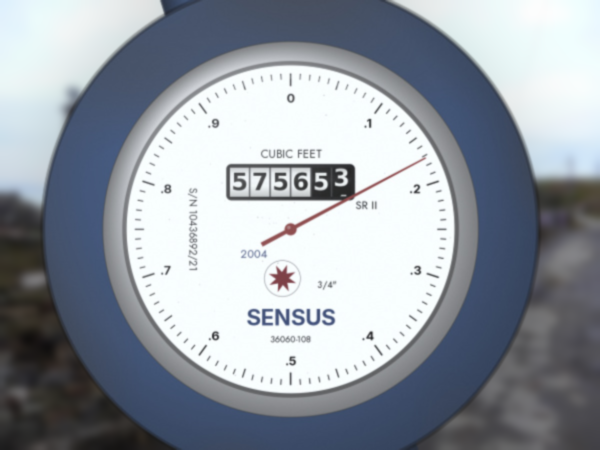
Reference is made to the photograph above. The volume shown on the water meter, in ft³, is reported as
575653.17 ft³
